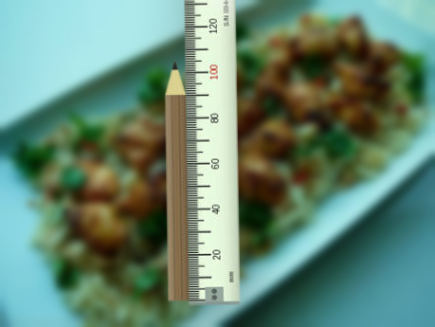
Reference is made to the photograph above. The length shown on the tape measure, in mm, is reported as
105 mm
